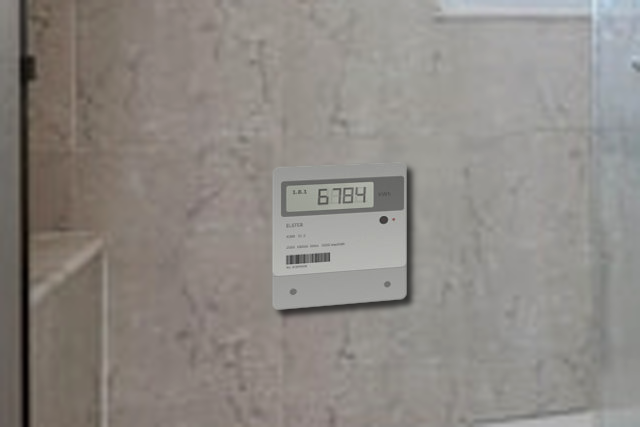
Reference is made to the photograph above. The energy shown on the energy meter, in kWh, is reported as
6784 kWh
